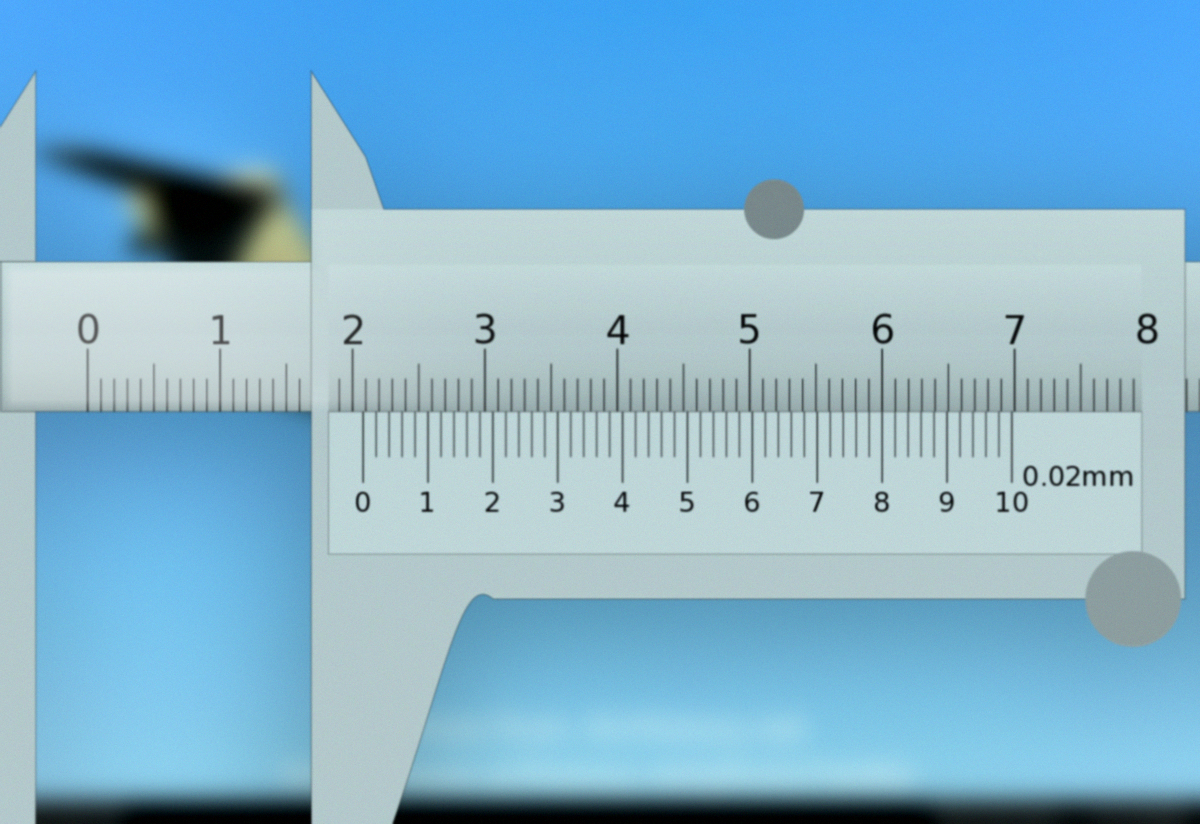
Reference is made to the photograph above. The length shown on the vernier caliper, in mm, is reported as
20.8 mm
